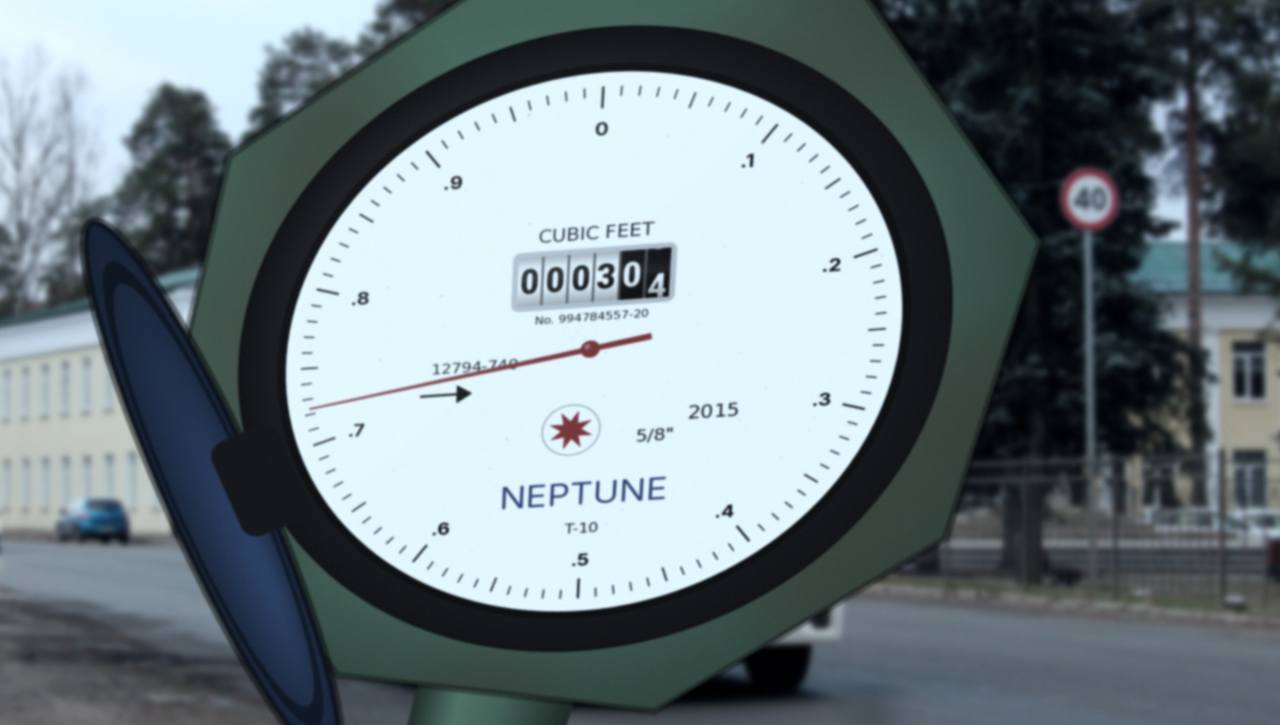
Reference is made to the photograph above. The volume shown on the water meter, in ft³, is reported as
303.72 ft³
